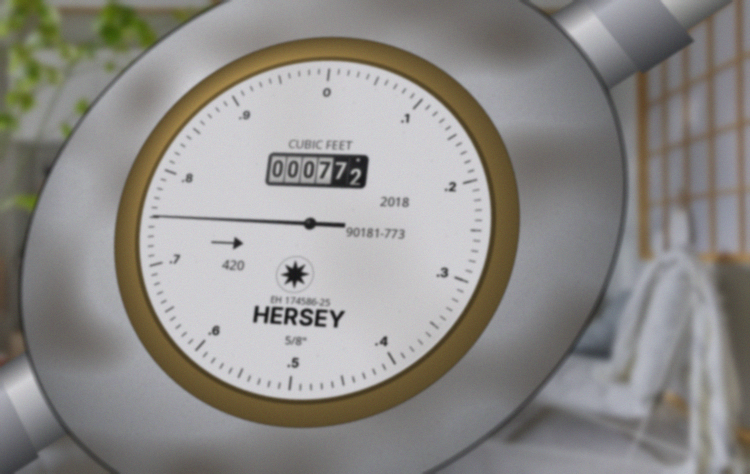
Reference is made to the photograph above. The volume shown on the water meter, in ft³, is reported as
771.75 ft³
